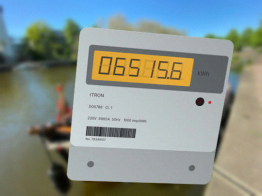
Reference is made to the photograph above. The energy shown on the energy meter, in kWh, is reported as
6515.6 kWh
